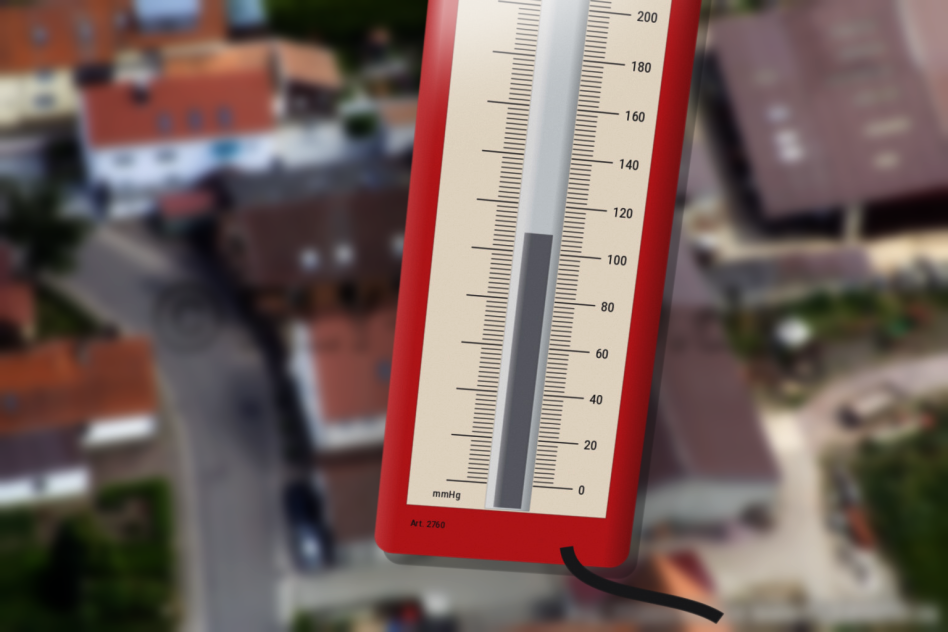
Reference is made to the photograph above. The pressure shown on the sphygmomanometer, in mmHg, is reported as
108 mmHg
